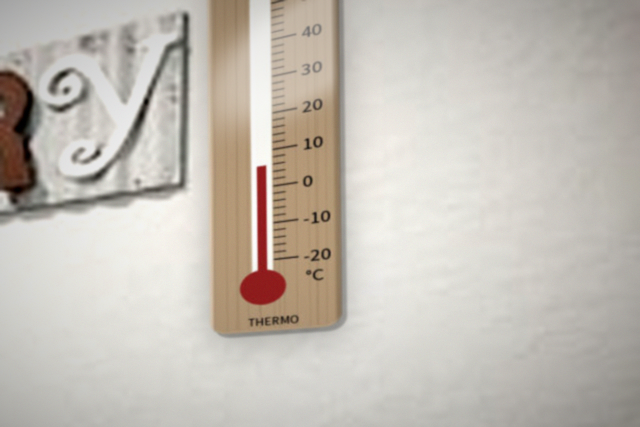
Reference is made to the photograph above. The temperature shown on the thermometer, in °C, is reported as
6 °C
